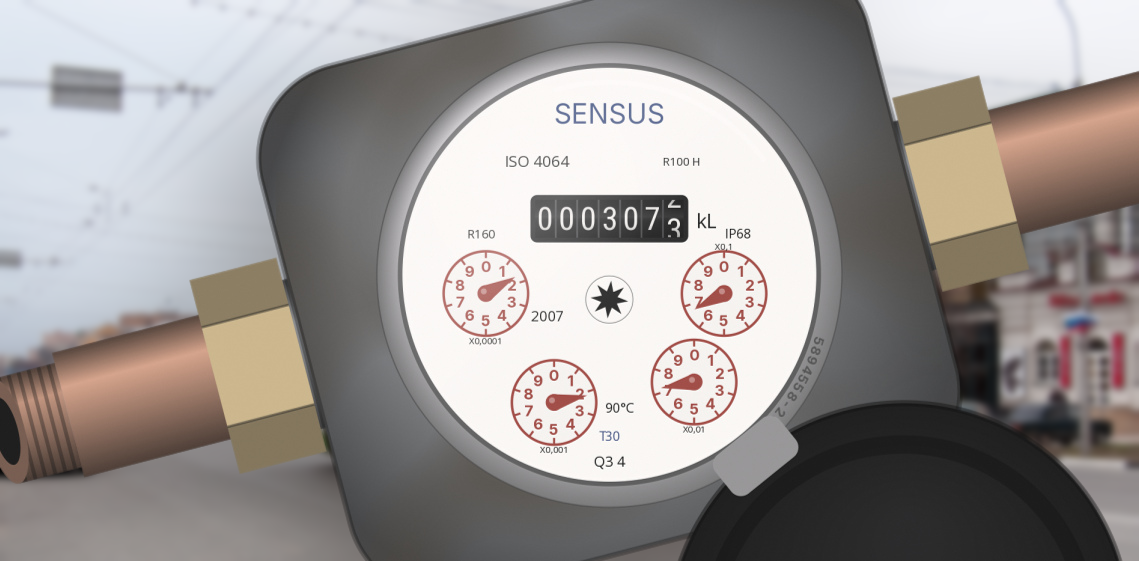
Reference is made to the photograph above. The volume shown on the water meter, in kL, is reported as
3072.6721 kL
